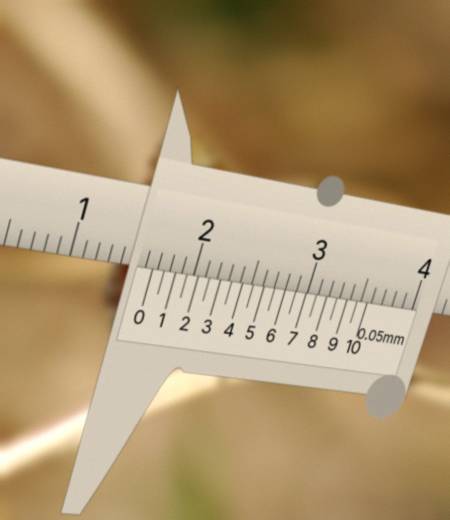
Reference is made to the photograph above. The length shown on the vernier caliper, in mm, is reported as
16.6 mm
